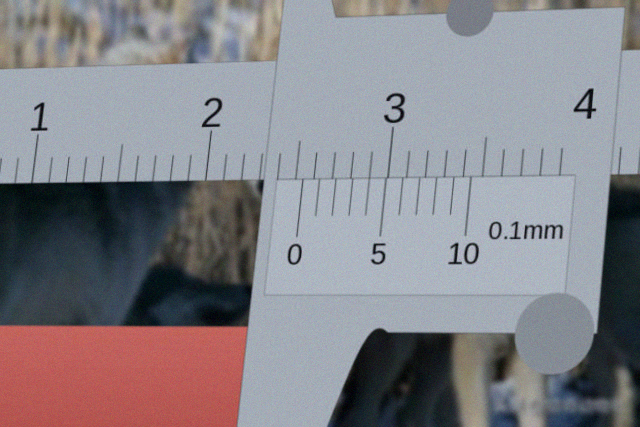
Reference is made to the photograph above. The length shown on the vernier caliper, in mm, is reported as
25.4 mm
